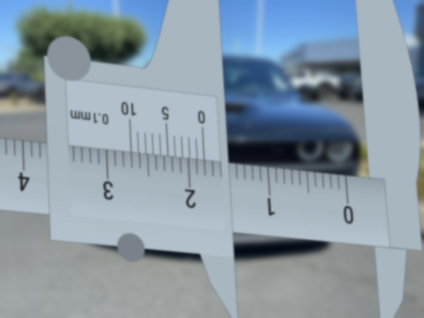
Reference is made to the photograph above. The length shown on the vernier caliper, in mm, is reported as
18.0 mm
